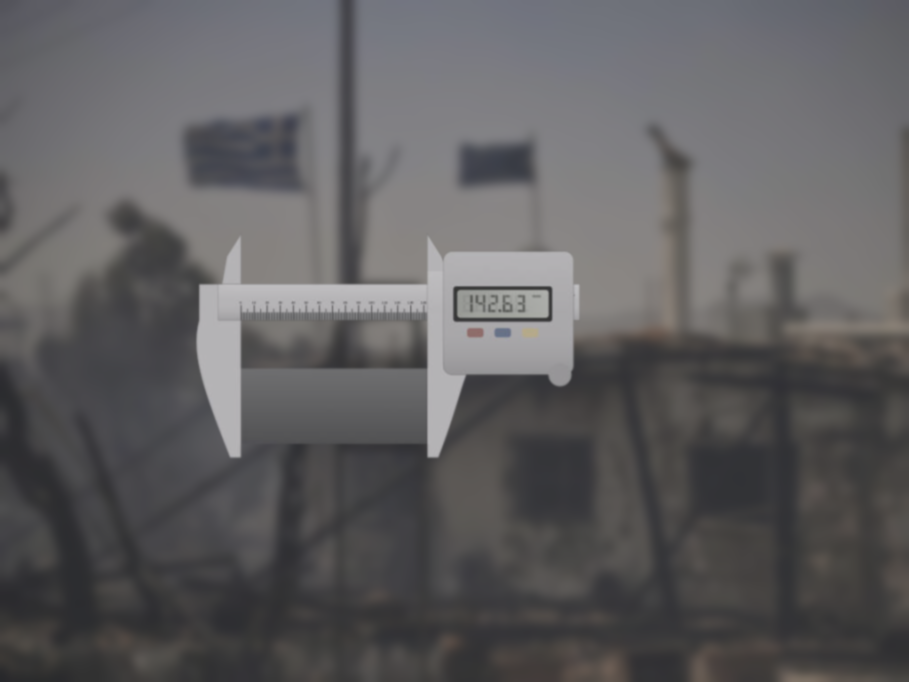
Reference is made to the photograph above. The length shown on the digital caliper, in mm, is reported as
142.63 mm
